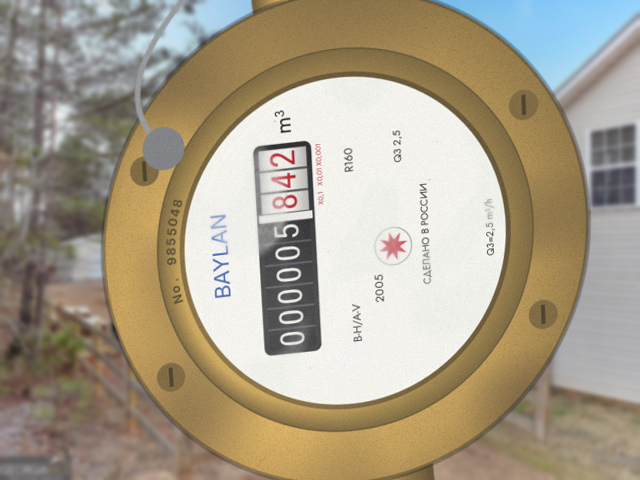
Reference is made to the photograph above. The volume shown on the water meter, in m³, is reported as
5.842 m³
